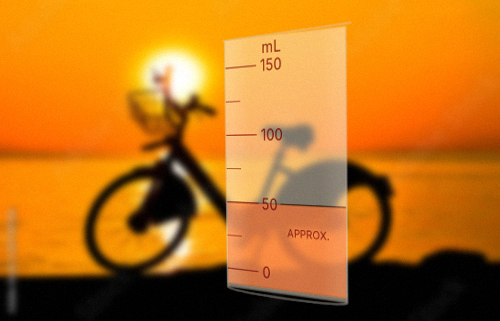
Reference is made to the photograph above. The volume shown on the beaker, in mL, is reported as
50 mL
